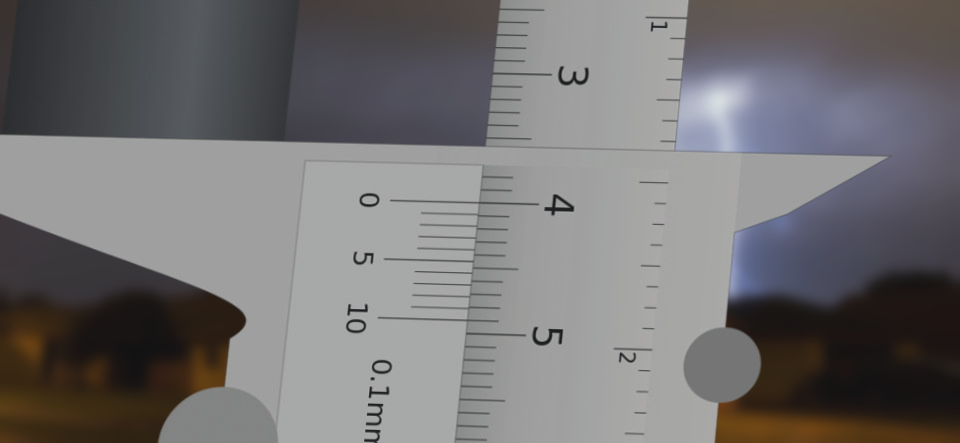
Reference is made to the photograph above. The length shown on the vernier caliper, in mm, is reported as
40.0 mm
